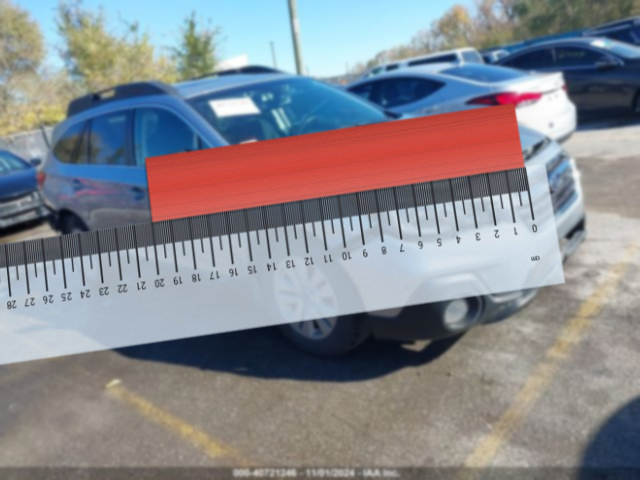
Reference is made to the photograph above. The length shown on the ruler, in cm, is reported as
20 cm
